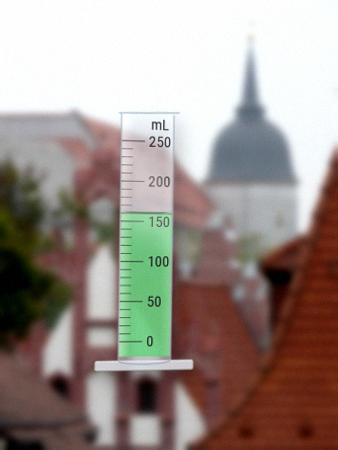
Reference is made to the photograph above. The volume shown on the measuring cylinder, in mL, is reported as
160 mL
